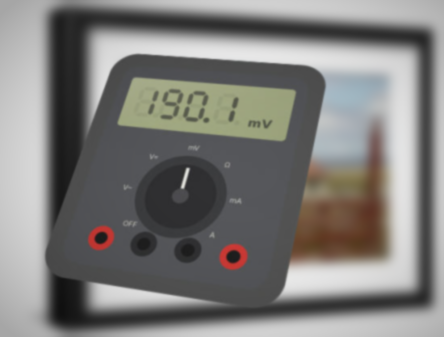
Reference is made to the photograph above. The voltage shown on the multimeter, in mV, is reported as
190.1 mV
